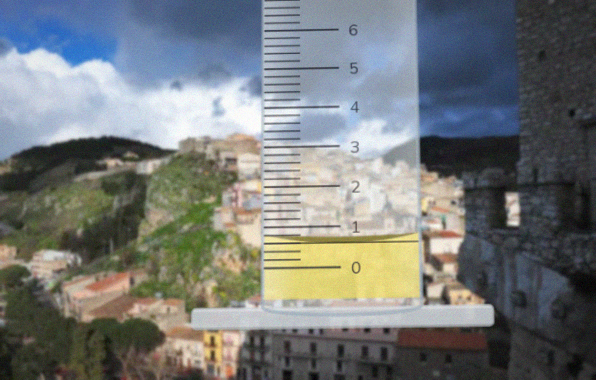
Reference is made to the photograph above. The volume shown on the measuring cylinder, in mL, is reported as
0.6 mL
